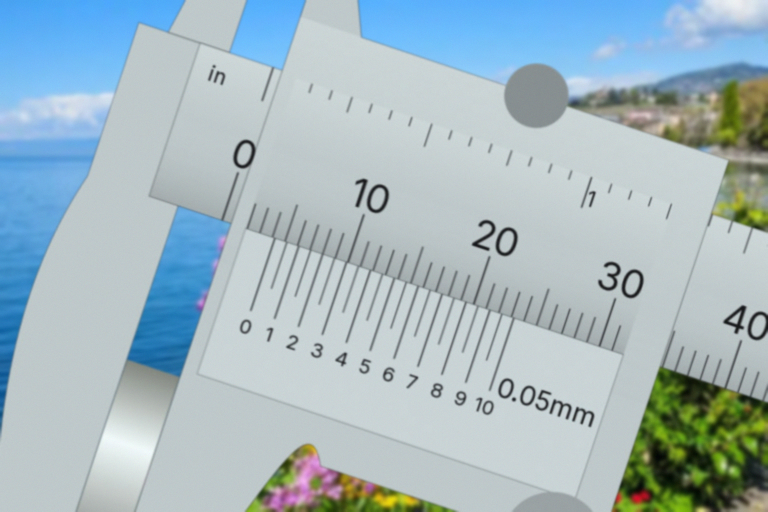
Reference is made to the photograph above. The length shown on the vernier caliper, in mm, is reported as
4.2 mm
